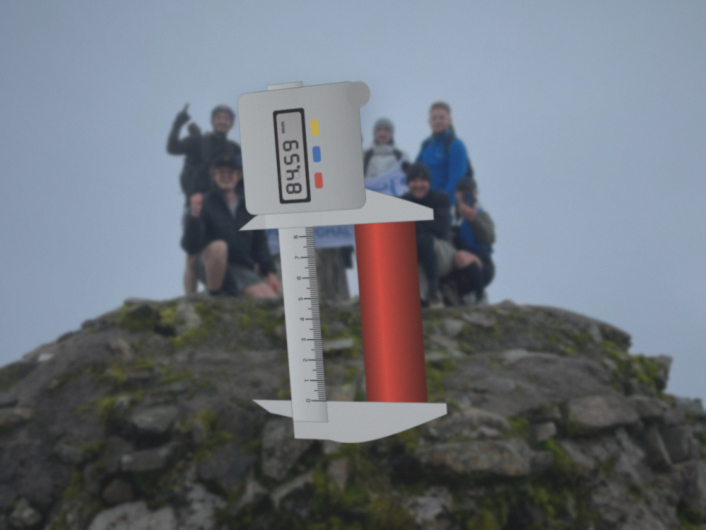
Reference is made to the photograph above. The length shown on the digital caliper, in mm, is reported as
84.59 mm
